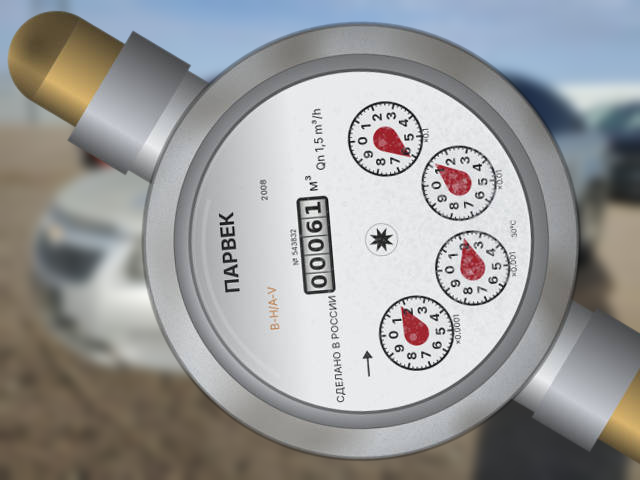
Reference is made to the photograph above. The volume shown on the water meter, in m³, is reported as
61.6121 m³
